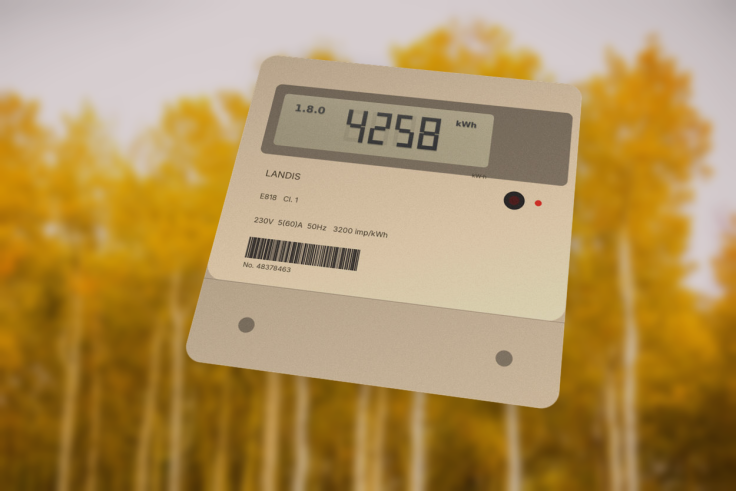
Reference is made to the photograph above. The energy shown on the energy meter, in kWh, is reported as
4258 kWh
